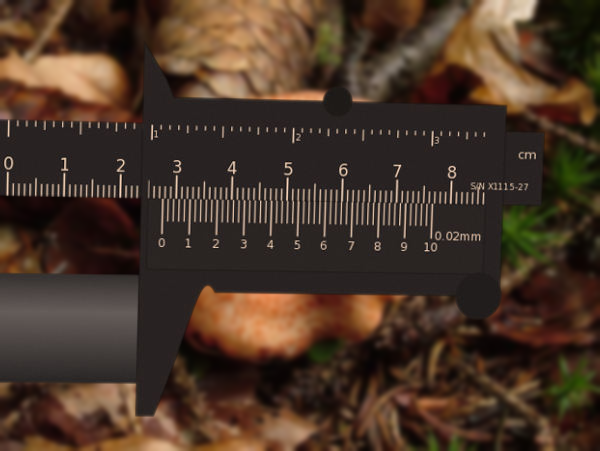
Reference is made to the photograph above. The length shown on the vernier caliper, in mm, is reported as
27.6 mm
